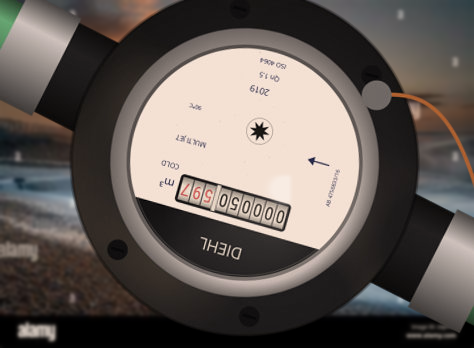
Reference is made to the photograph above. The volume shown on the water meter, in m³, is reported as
50.597 m³
